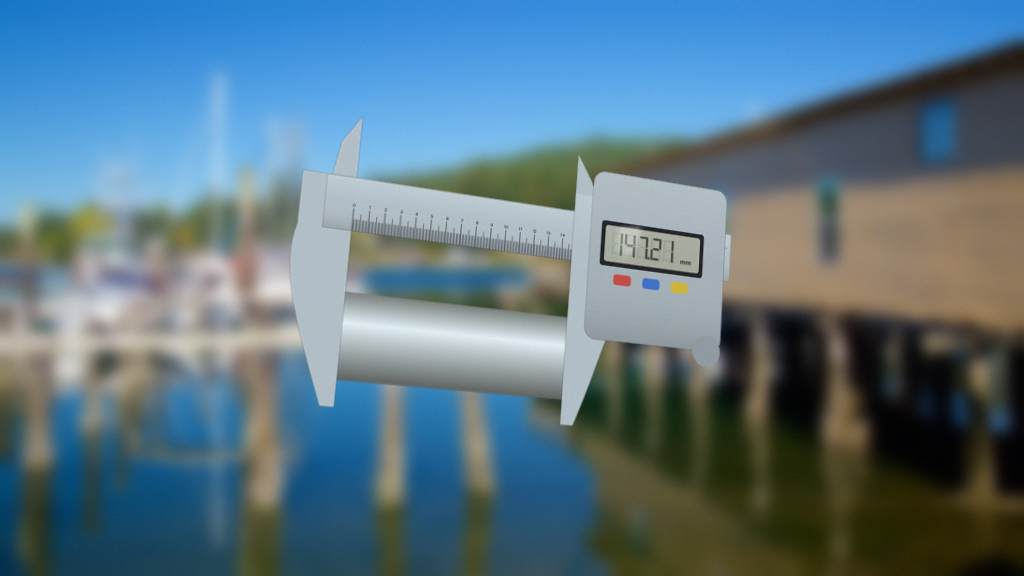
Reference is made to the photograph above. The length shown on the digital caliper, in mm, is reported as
147.21 mm
